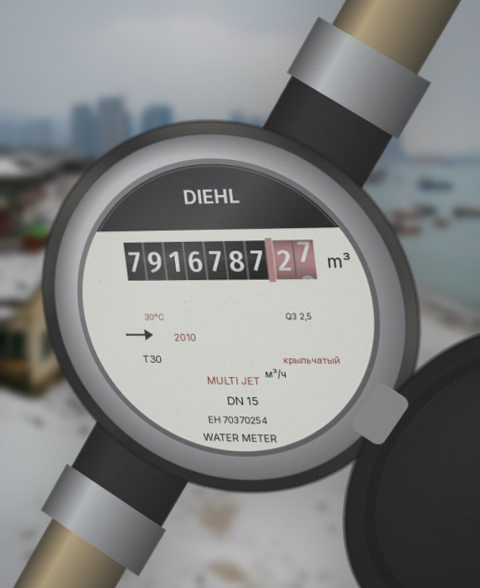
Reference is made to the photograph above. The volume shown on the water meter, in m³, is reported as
7916787.27 m³
